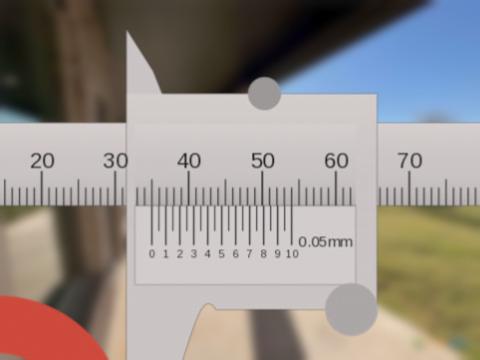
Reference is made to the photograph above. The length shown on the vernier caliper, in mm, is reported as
35.0 mm
